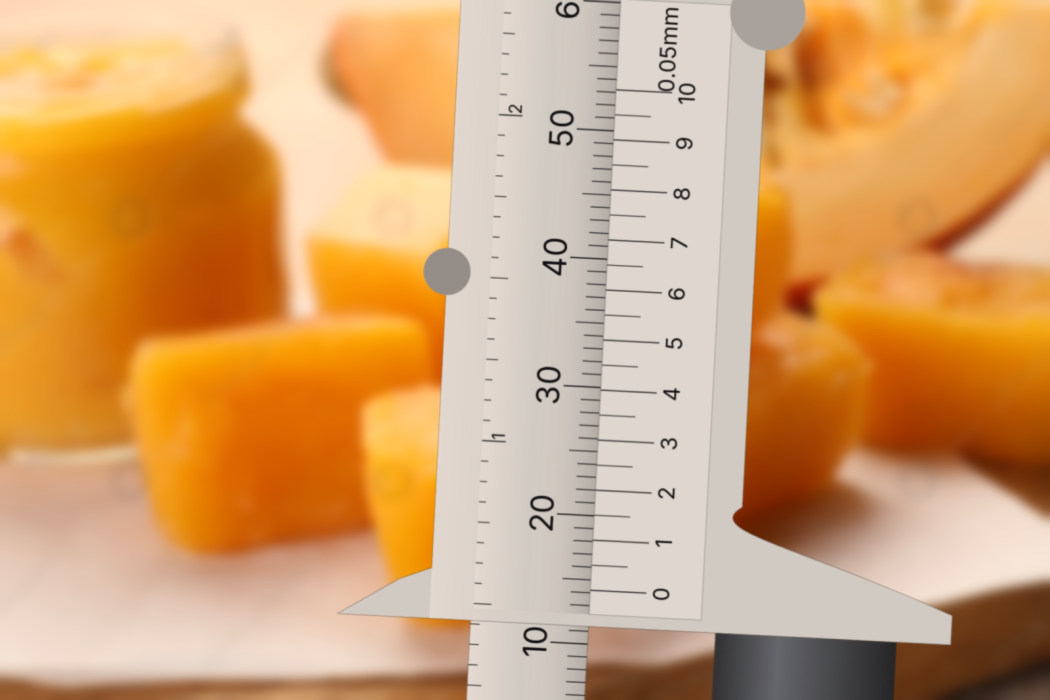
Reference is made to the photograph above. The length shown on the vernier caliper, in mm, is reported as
14.2 mm
